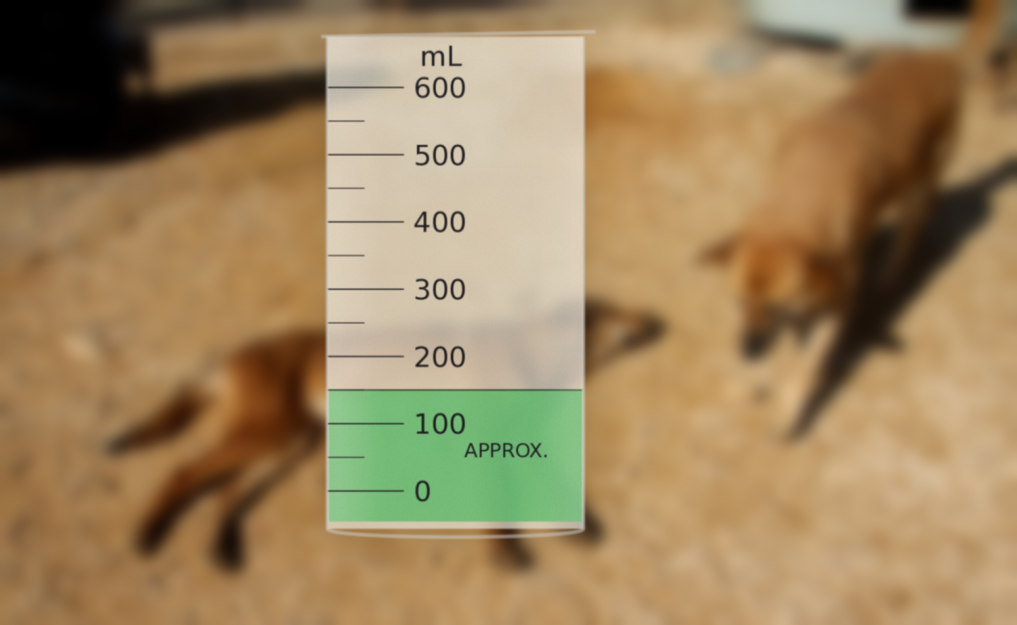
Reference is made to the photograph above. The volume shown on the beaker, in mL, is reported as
150 mL
